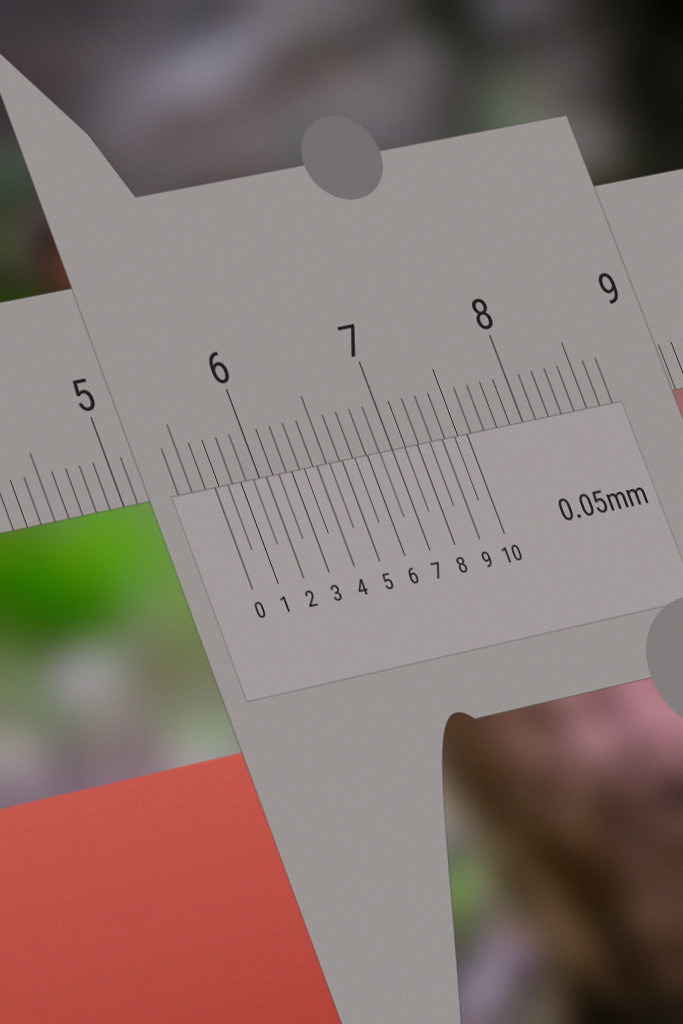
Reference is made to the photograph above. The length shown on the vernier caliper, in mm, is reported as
56.7 mm
